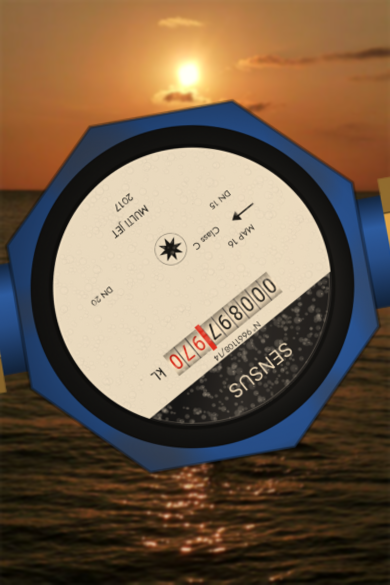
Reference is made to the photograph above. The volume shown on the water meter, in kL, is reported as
897.970 kL
